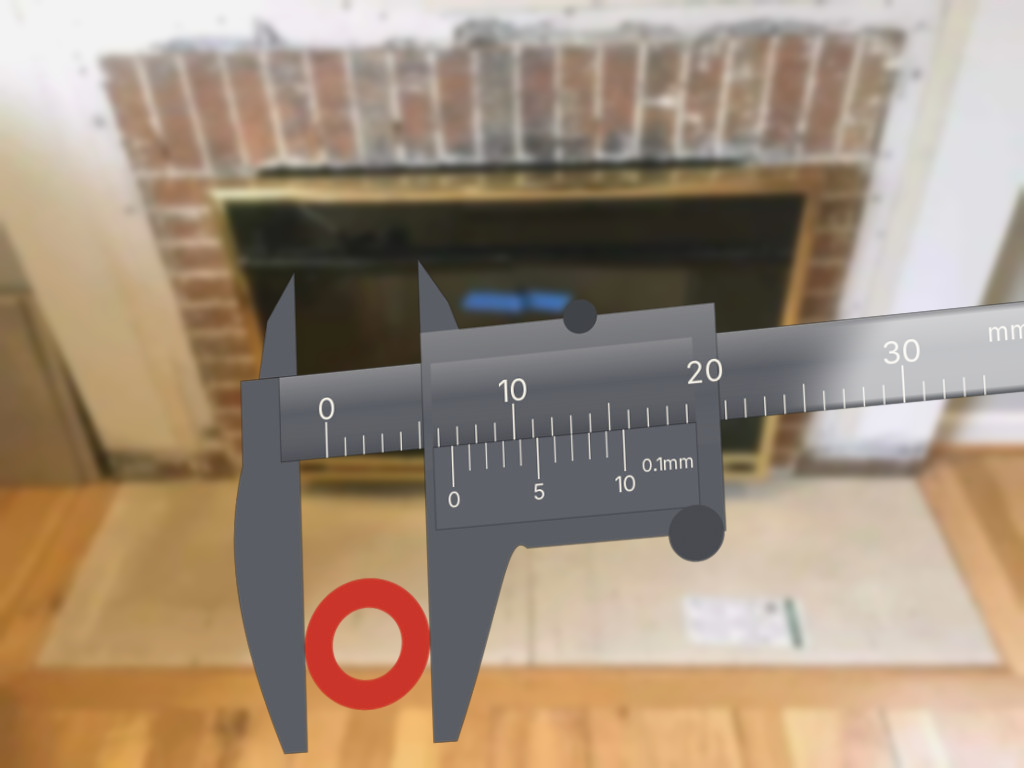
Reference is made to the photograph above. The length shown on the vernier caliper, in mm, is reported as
6.7 mm
